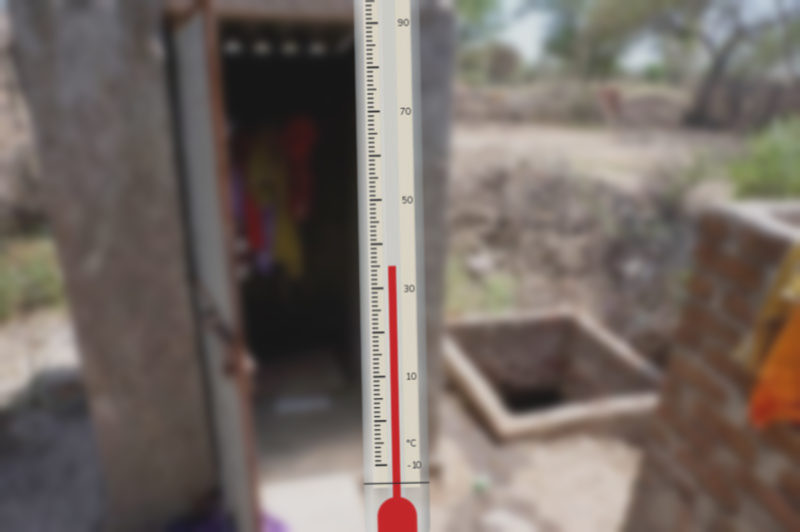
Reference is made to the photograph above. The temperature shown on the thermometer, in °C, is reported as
35 °C
